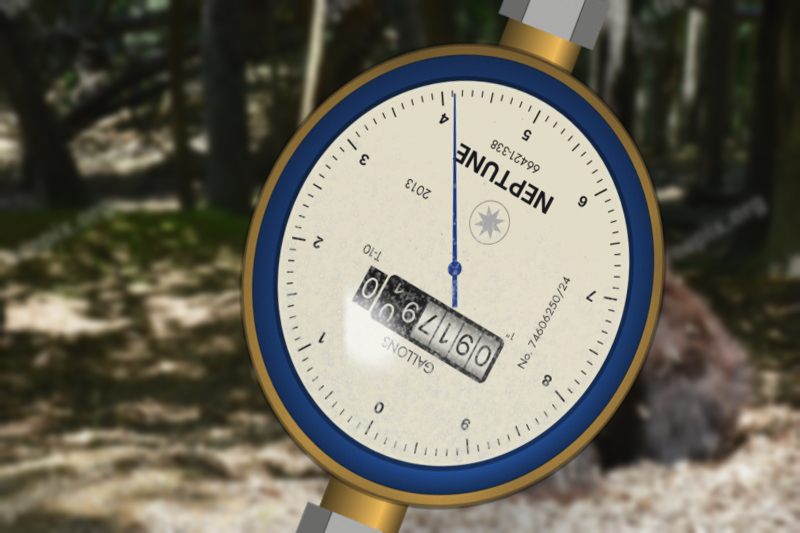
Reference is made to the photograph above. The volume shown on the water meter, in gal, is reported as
917904.1 gal
